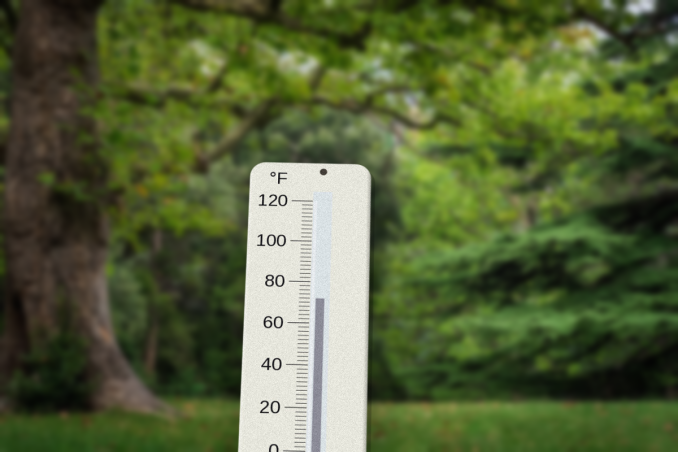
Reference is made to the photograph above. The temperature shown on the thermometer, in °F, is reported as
72 °F
